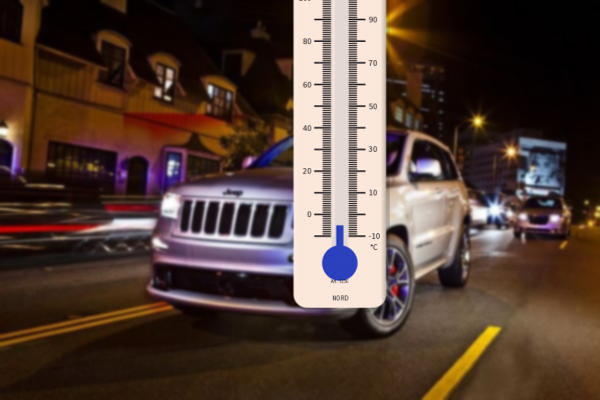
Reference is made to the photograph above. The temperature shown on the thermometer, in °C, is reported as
-5 °C
